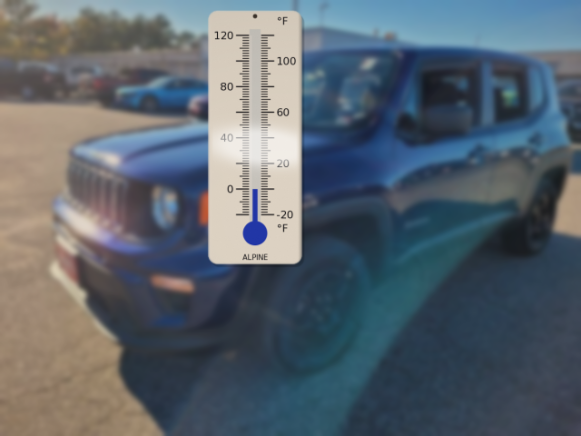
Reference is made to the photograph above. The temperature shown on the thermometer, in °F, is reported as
0 °F
